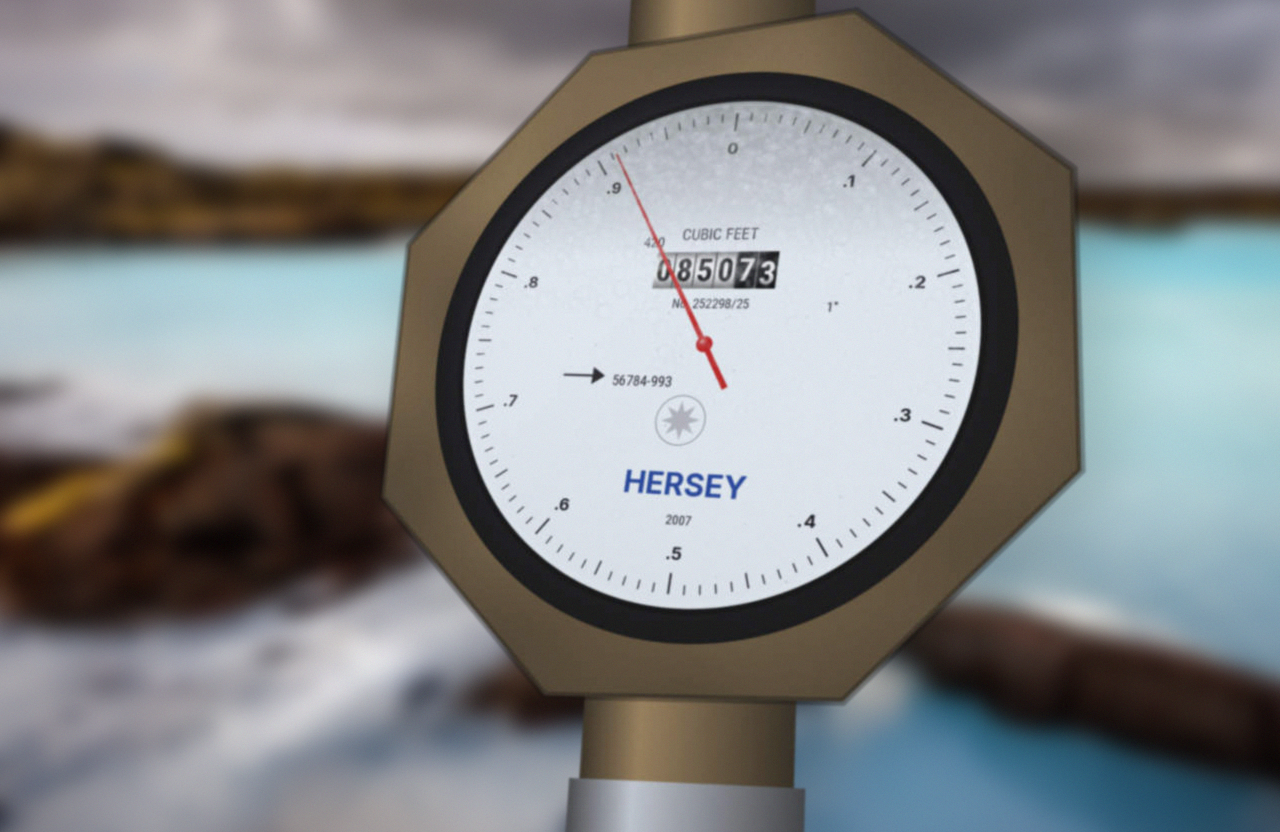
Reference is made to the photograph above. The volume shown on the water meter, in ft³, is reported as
85072.91 ft³
